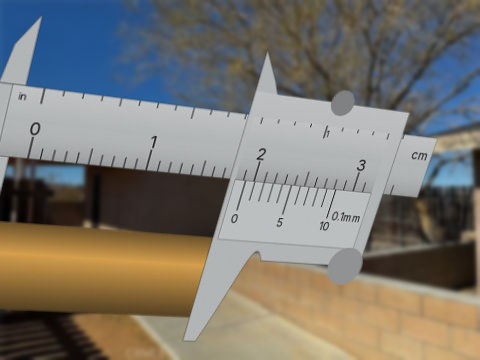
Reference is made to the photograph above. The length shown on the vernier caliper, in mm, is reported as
19.2 mm
